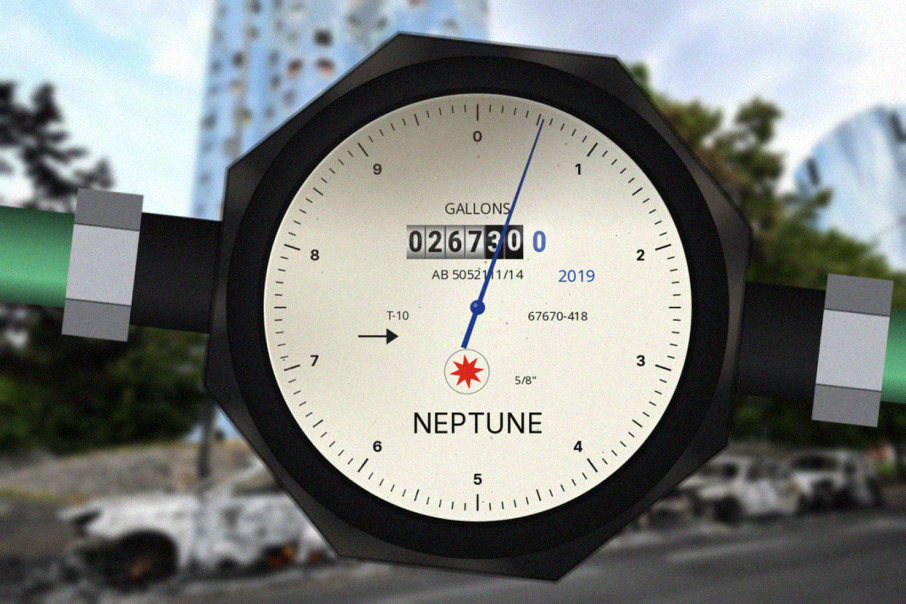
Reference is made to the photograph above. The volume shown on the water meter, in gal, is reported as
267300.5 gal
